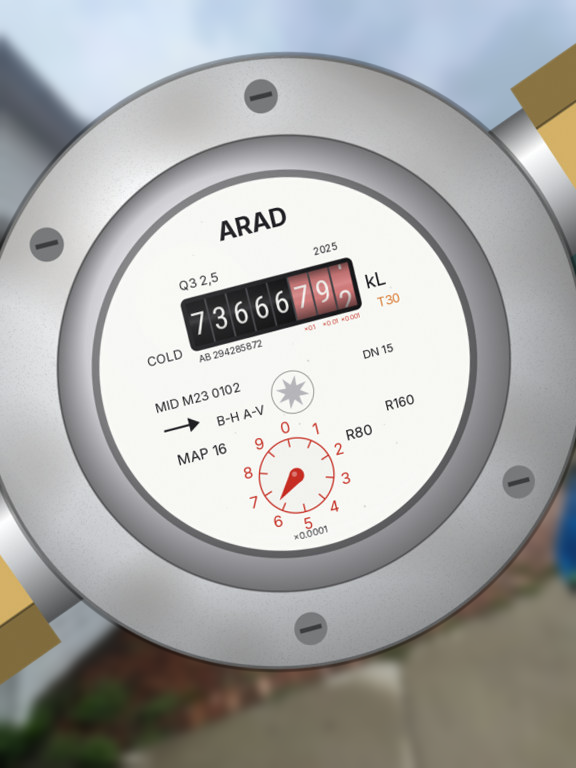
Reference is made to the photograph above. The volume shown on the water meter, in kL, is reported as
73666.7916 kL
